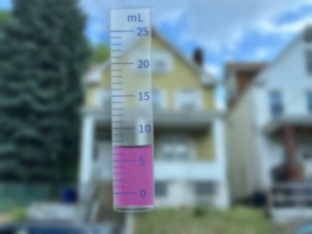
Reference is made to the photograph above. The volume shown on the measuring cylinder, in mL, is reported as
7 mL
